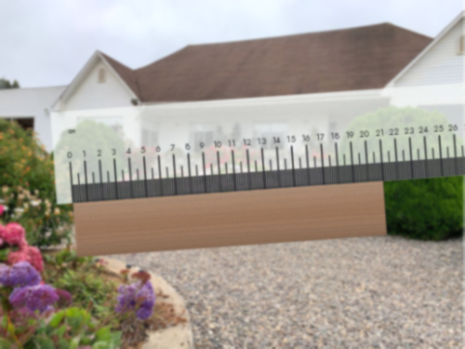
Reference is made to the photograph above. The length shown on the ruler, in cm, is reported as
21 cm
